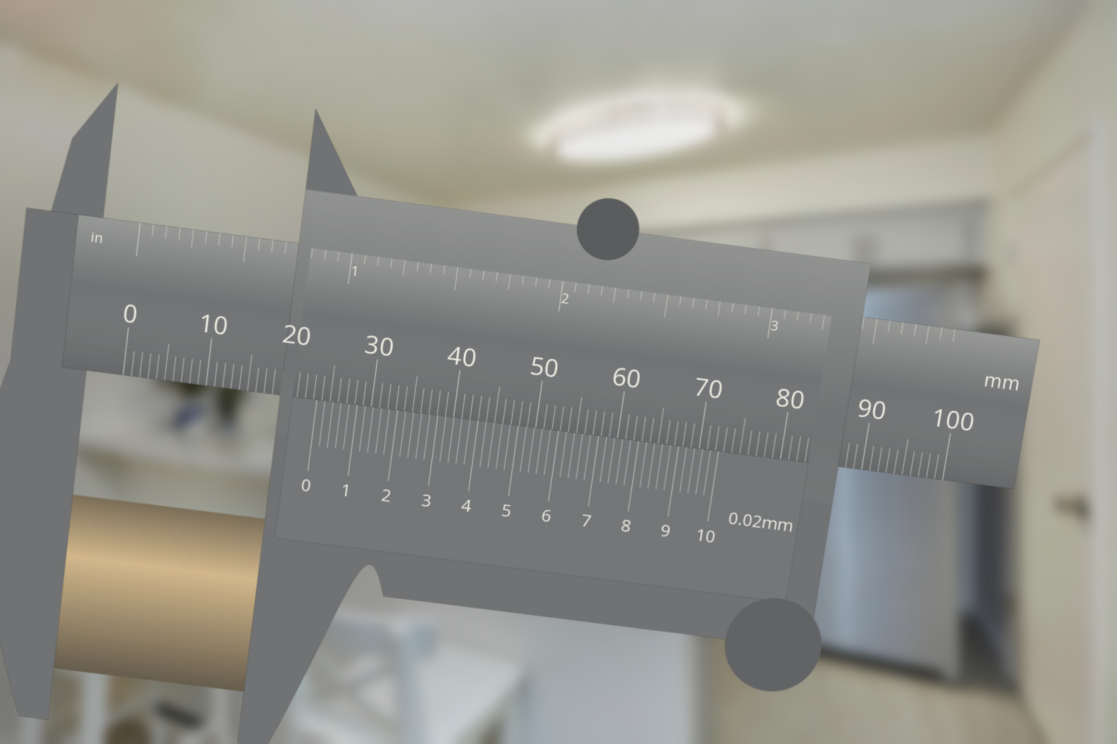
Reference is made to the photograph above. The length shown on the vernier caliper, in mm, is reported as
23.4 mm
